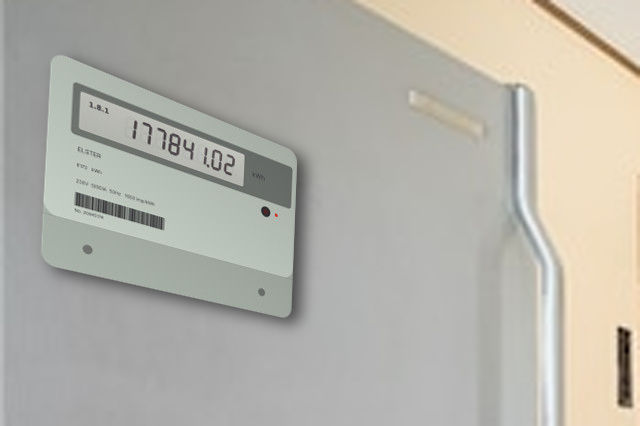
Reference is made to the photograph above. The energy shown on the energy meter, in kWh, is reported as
177841.02 kWh
